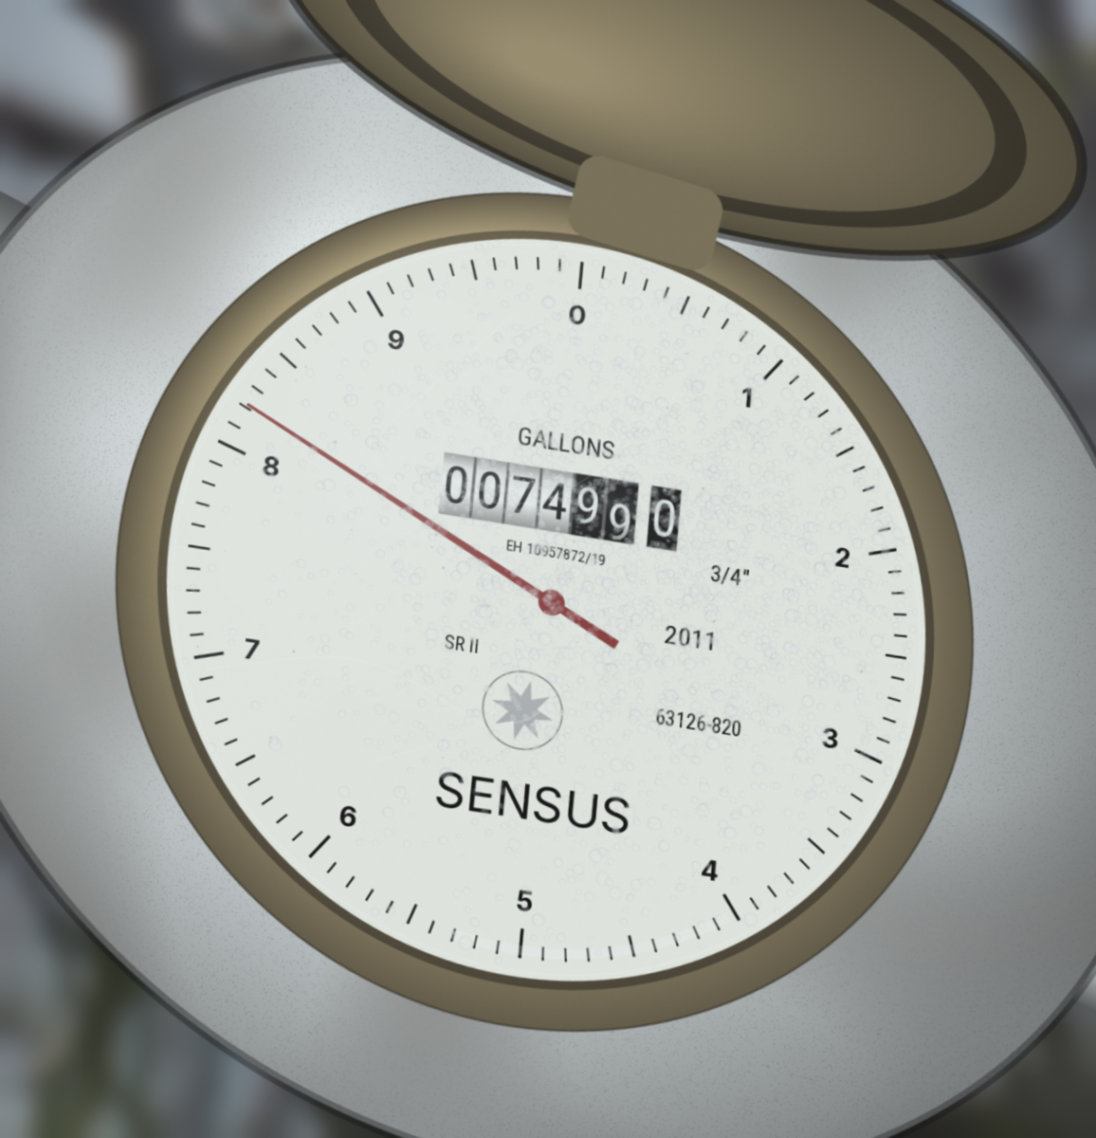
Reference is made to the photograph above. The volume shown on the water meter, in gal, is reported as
74988.2 gal
